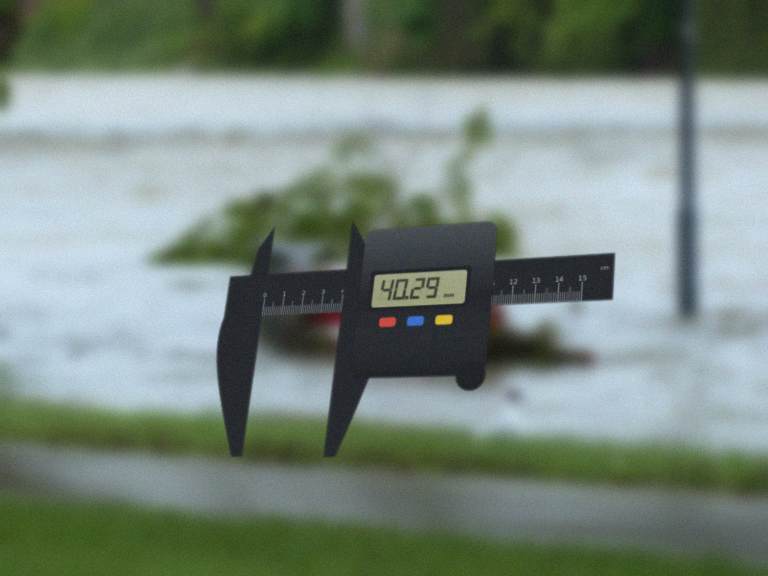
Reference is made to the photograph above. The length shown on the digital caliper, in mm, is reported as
40.29 mm
